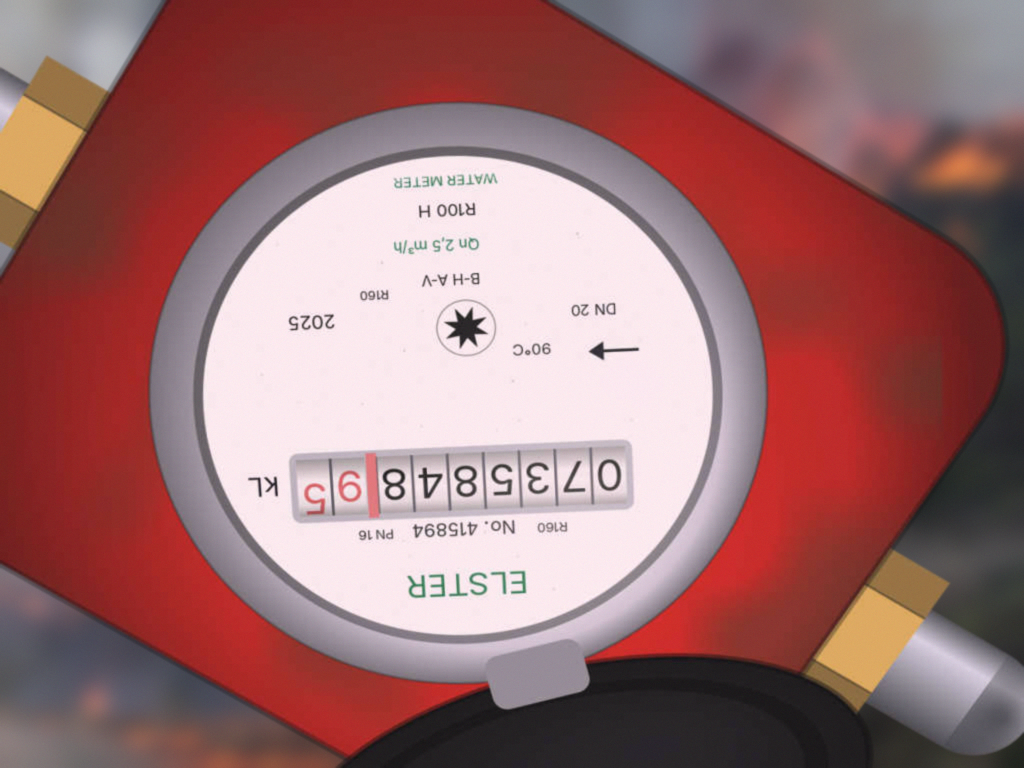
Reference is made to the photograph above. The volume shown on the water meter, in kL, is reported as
735848.95 kL
